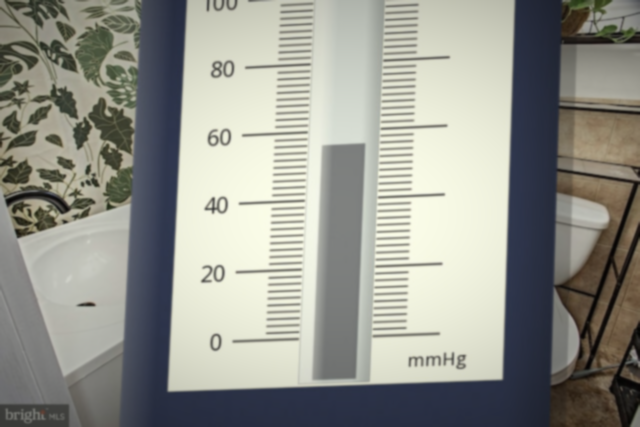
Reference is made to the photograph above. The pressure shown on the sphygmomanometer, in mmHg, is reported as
56 mmHg
